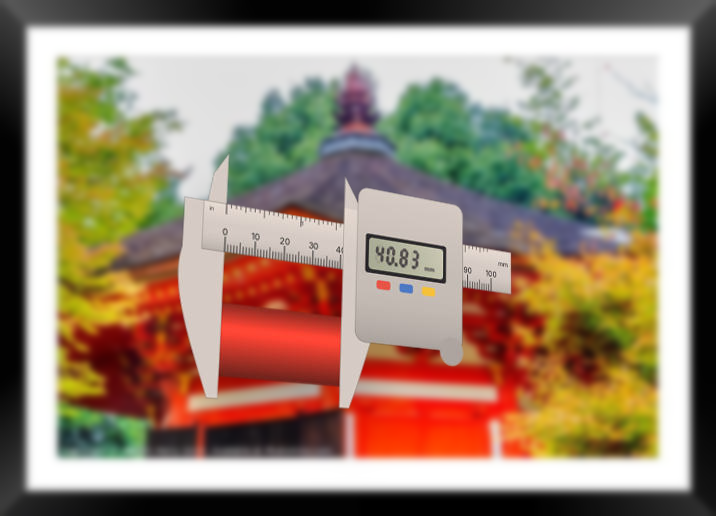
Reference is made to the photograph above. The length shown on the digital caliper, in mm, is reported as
40.83 mm
